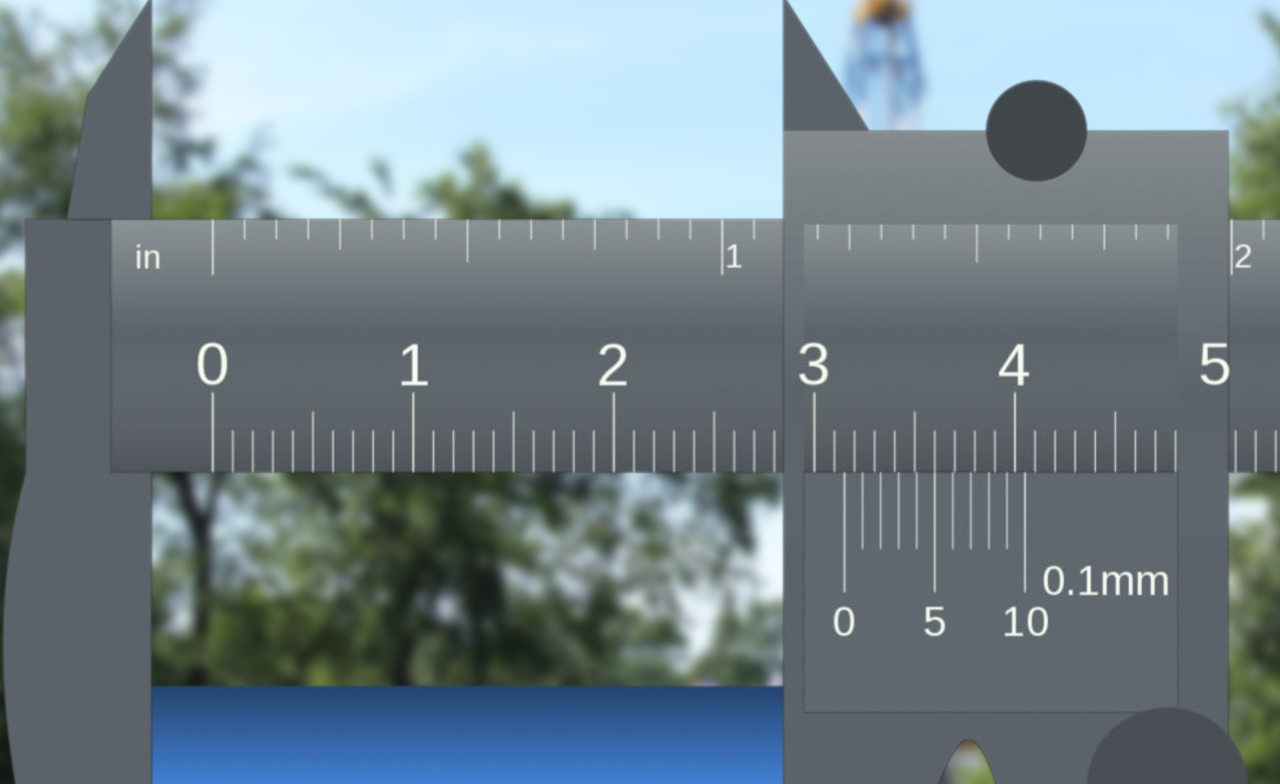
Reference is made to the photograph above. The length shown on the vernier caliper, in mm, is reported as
31.5 mm
